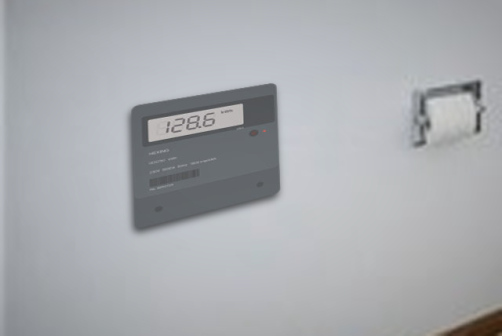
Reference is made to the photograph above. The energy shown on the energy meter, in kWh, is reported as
128.6 kWh
